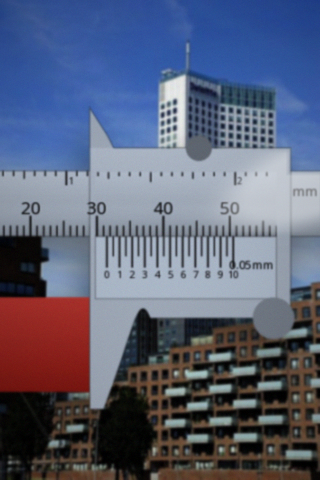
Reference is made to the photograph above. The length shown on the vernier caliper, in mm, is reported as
31.5 mm
